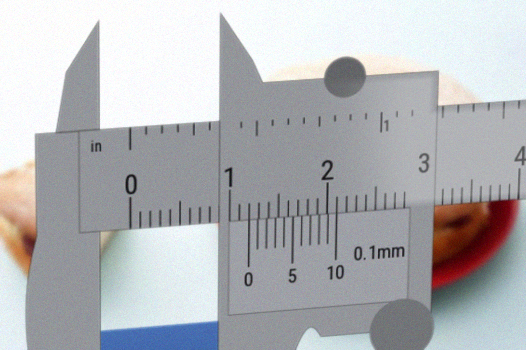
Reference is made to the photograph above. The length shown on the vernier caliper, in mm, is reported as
12.0 mm
